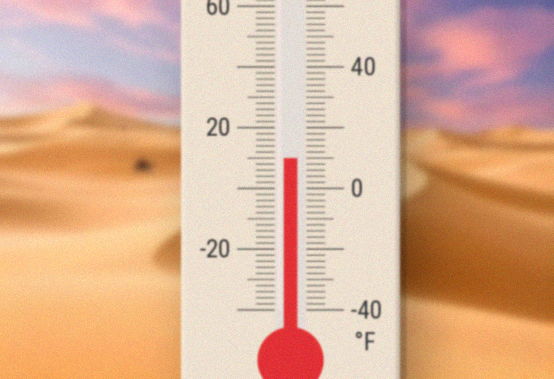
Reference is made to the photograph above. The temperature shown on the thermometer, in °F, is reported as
10 °F
